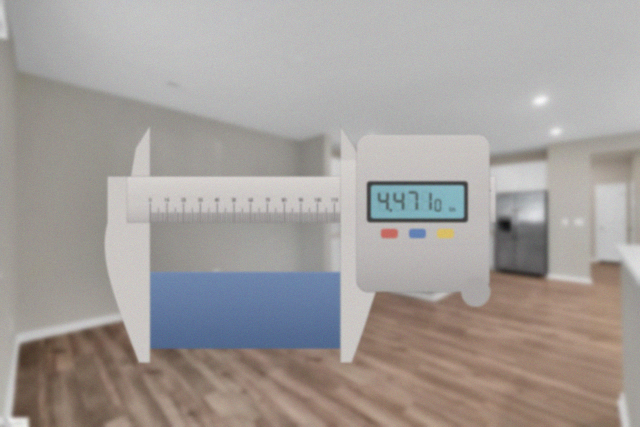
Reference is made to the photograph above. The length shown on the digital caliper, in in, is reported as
4.4710 in
